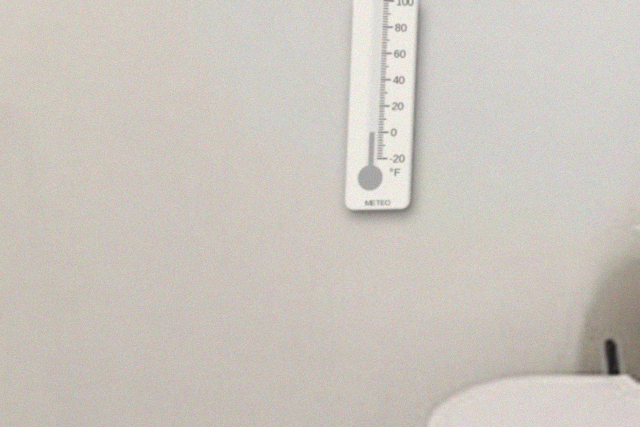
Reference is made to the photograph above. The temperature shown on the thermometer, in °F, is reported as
0 °F
